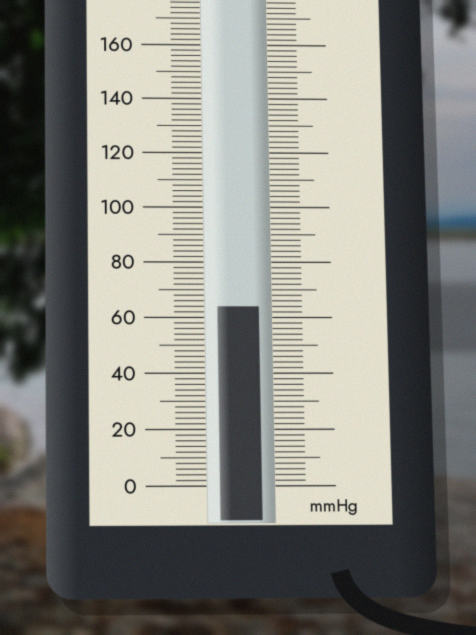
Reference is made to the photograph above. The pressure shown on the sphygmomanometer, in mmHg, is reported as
64 mmHg
